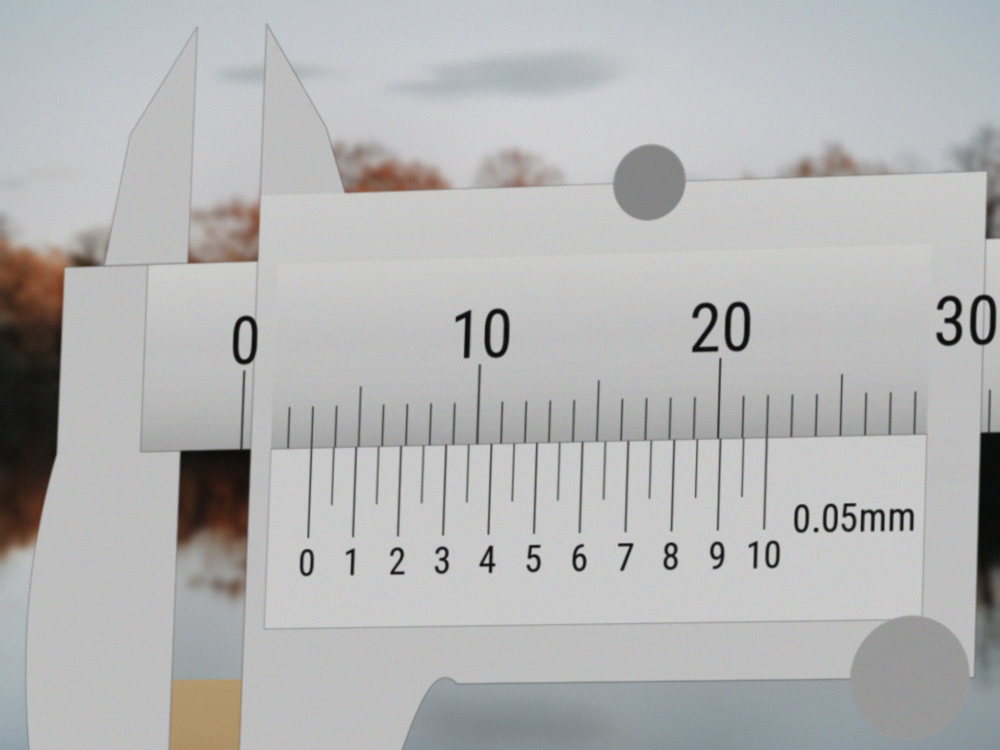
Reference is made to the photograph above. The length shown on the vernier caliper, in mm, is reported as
3.0 mm
